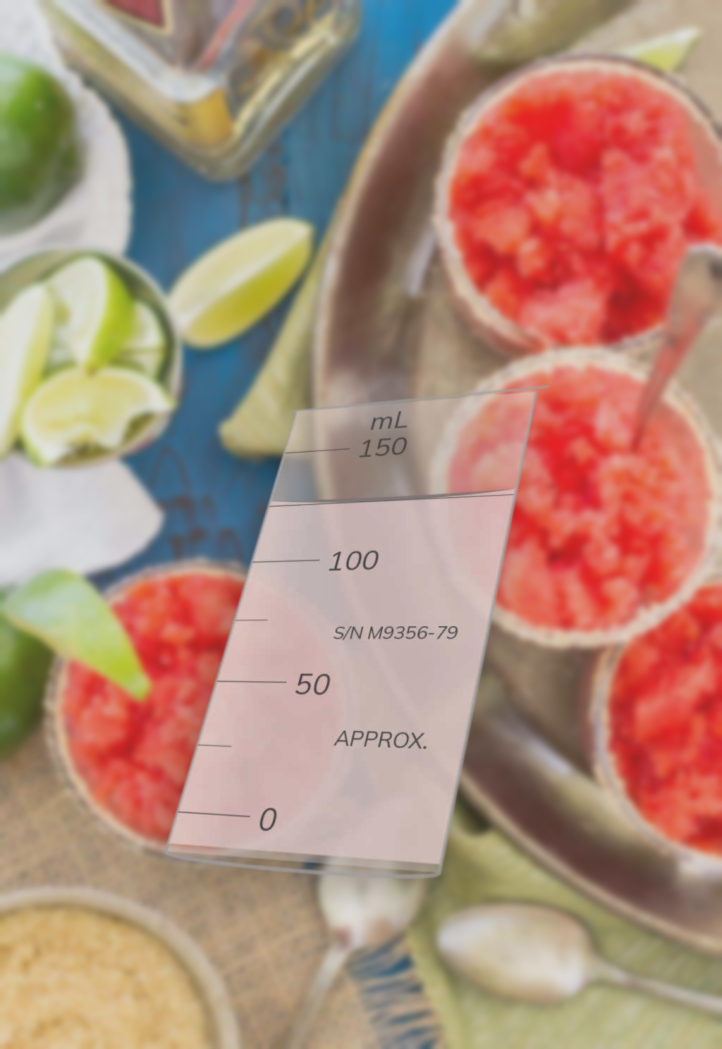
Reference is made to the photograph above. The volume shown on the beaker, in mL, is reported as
125 mL
